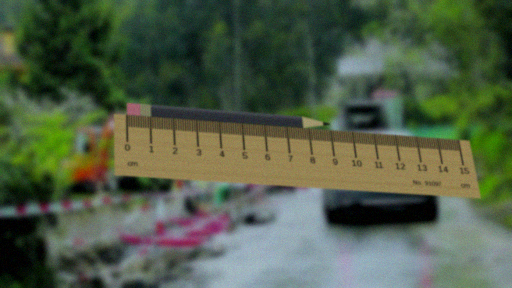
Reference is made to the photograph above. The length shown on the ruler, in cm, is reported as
9 cm
